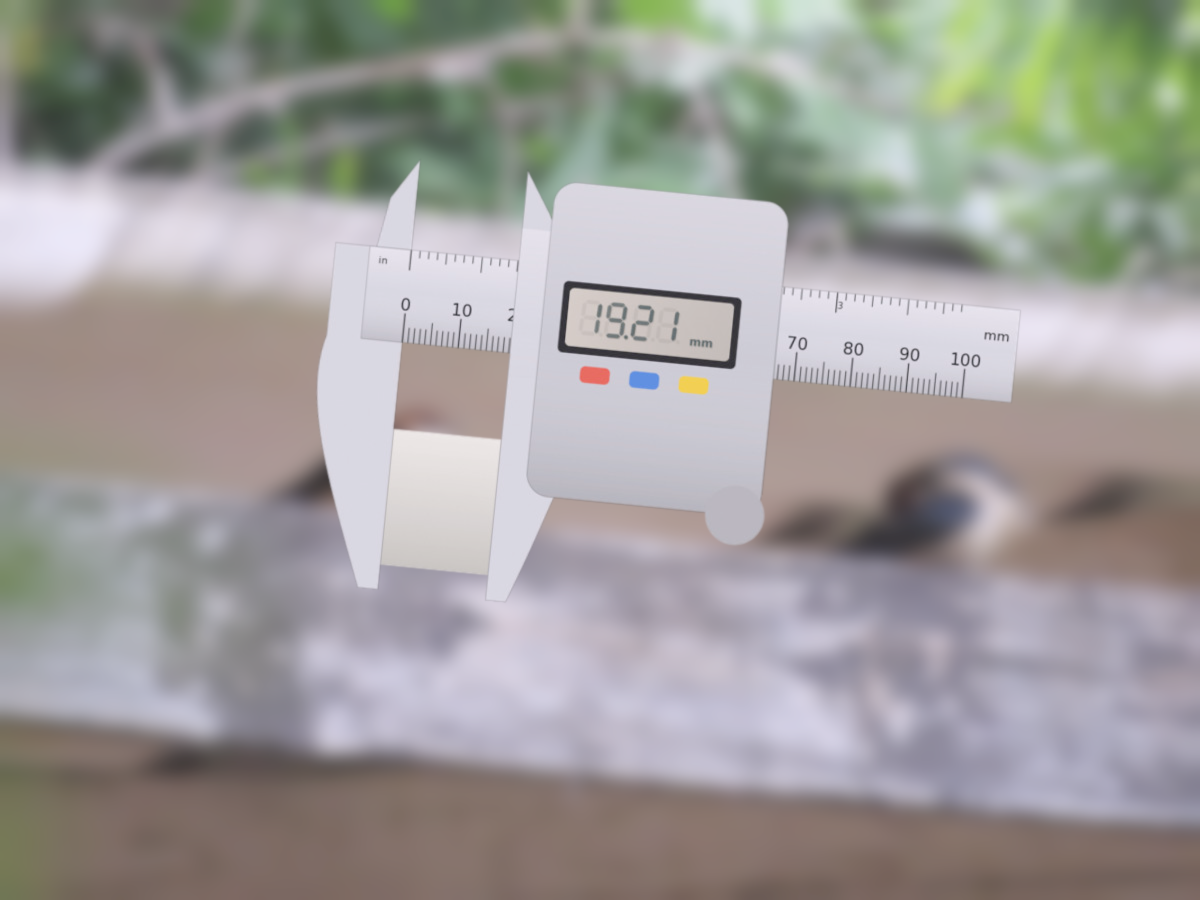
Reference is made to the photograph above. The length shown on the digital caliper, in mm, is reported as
19.21 mm
